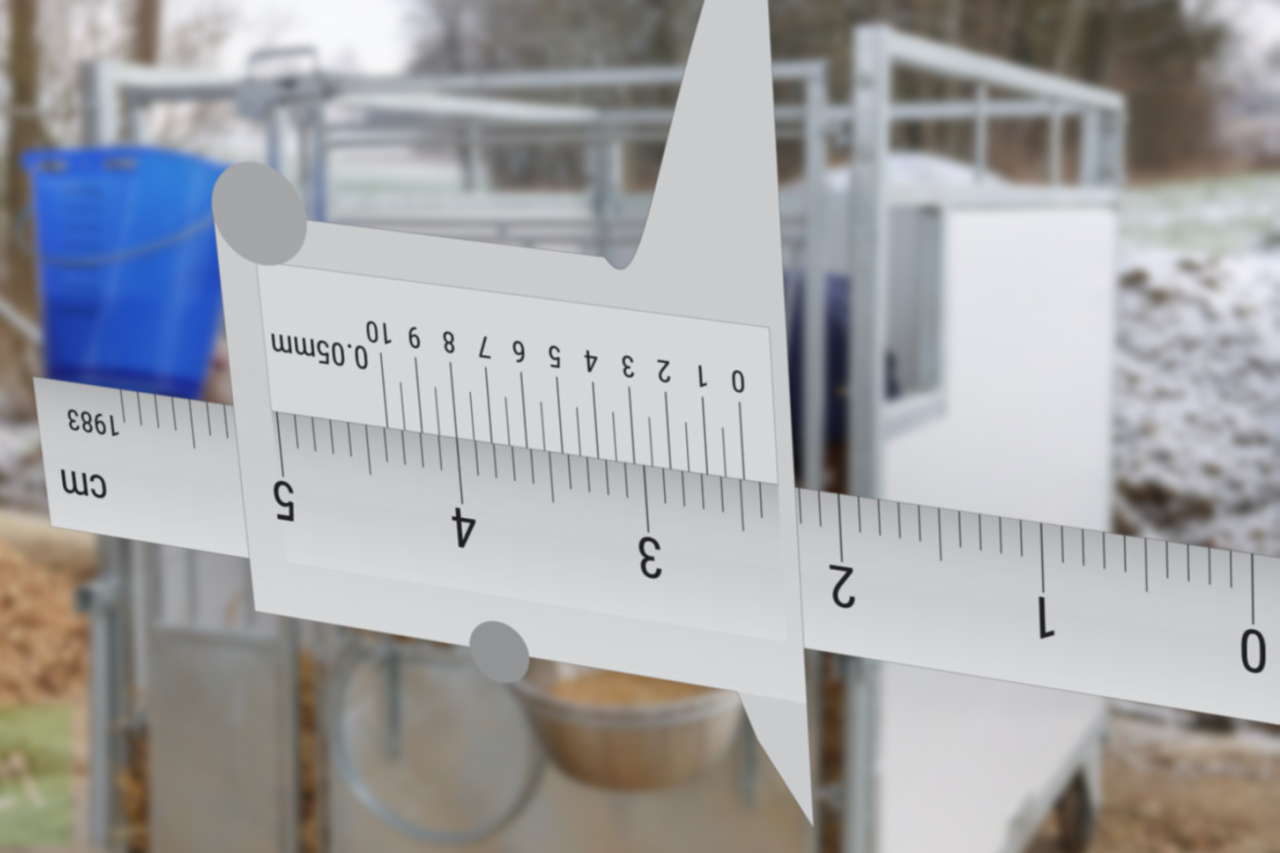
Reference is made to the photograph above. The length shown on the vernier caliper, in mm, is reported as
24.8 mm
